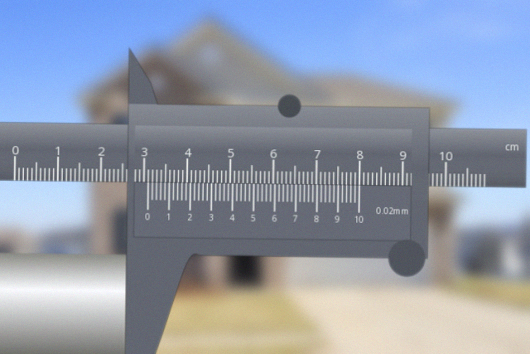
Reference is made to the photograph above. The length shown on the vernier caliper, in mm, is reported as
31.0 mm
